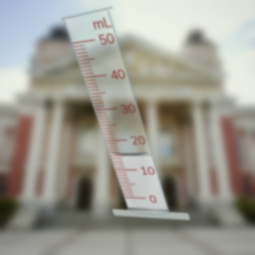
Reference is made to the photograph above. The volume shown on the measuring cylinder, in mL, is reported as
15 mL
